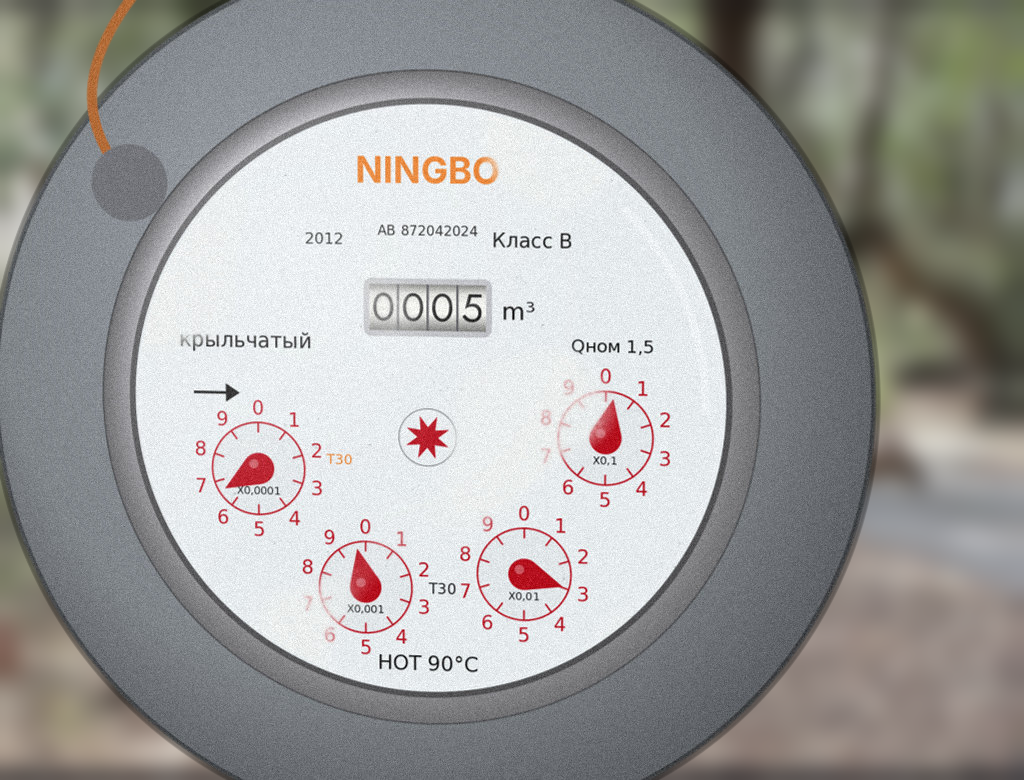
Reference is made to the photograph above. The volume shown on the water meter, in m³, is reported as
5.0296 m³
